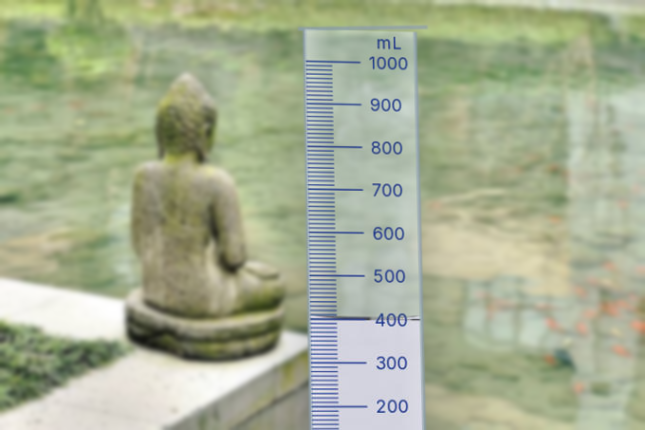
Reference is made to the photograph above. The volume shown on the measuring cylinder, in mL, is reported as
400 mL
